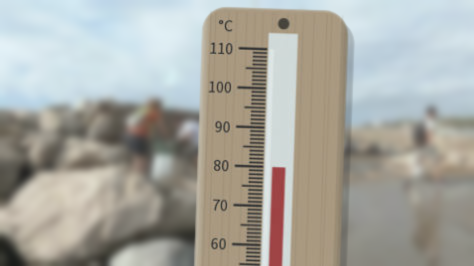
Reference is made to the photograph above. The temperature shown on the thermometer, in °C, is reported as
80 °C
